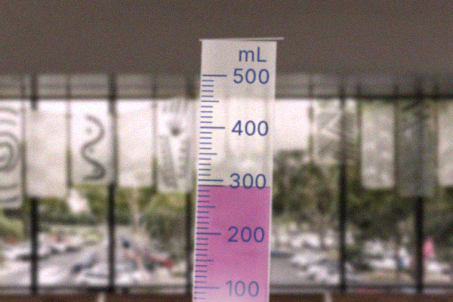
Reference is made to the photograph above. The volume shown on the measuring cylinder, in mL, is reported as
290 mL
